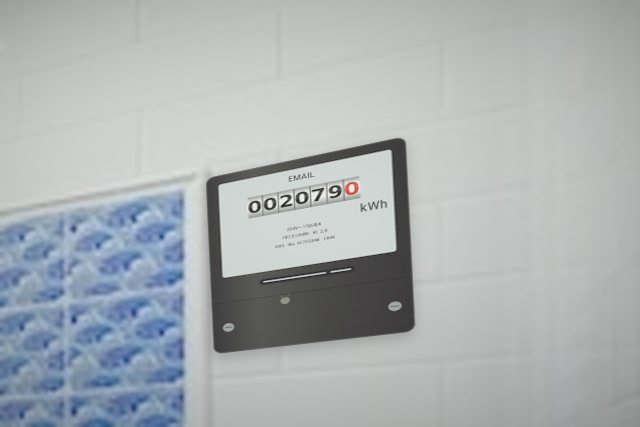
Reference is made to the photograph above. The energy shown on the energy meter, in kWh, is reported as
2079.0 kWh
